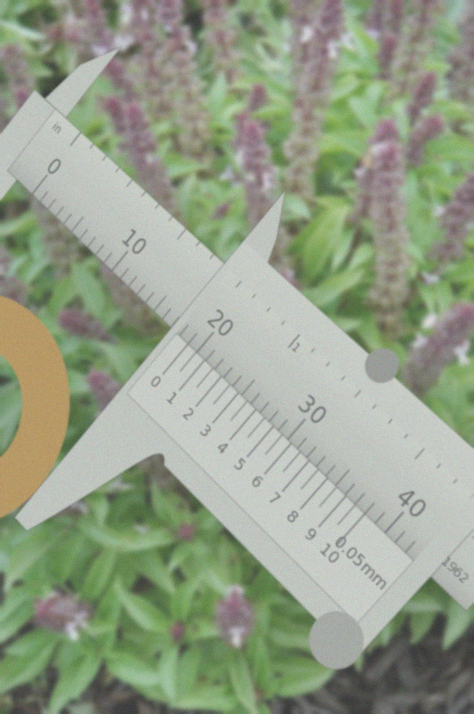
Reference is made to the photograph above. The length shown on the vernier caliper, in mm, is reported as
19.0 mm
